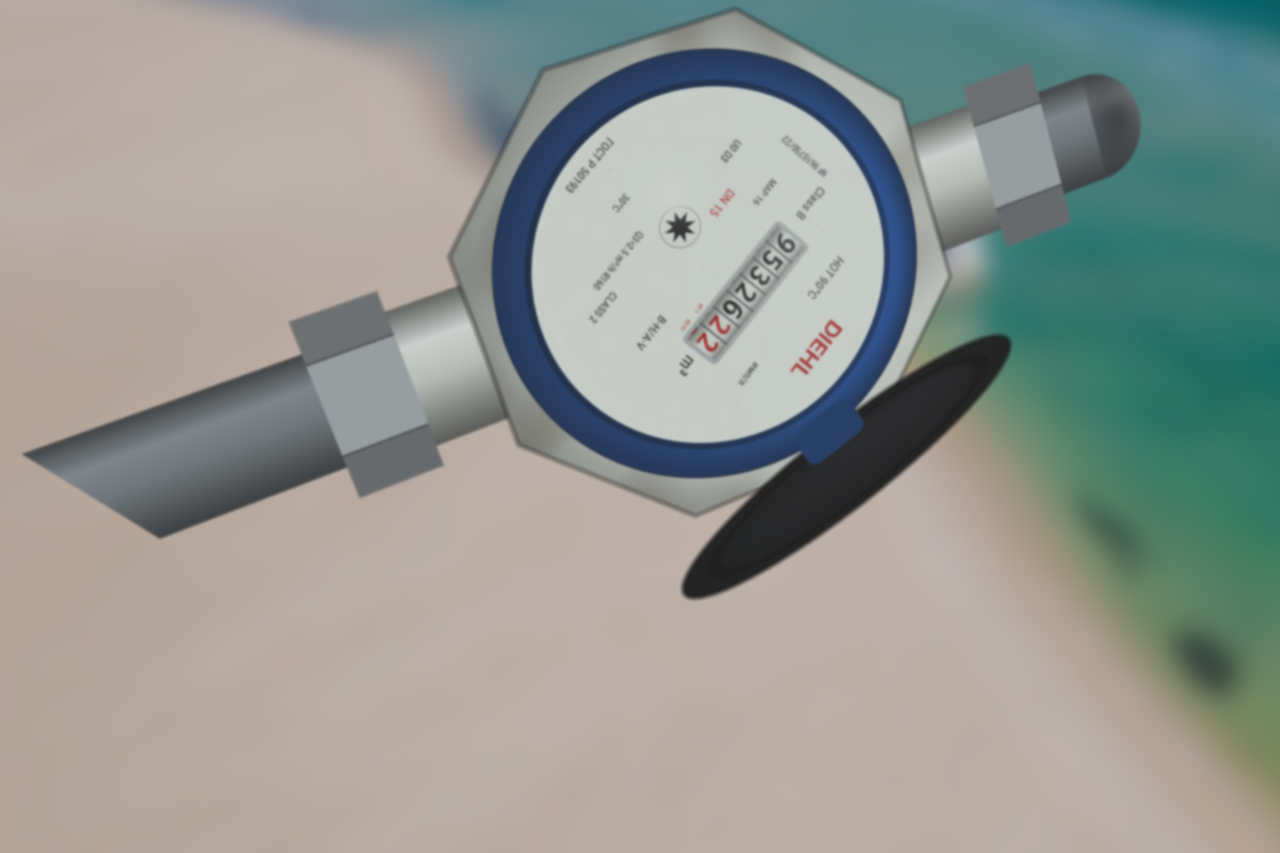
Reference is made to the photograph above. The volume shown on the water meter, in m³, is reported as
95326.22 m³
